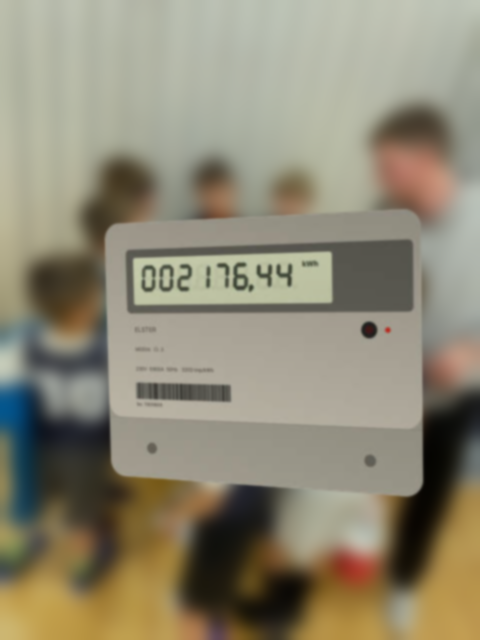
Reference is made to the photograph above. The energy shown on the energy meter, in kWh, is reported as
2176.44 kWh
